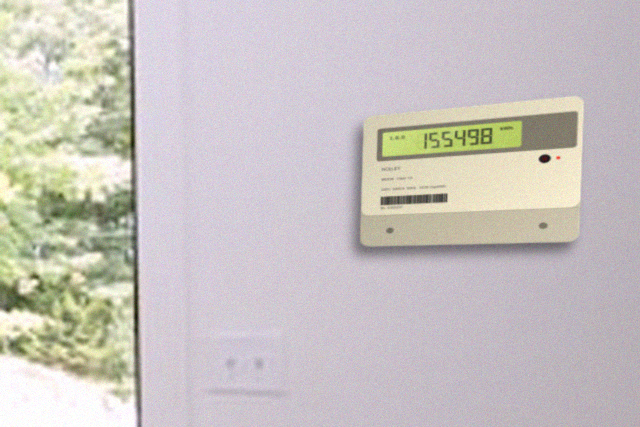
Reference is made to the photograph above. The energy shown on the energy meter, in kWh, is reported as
155498 kWh
